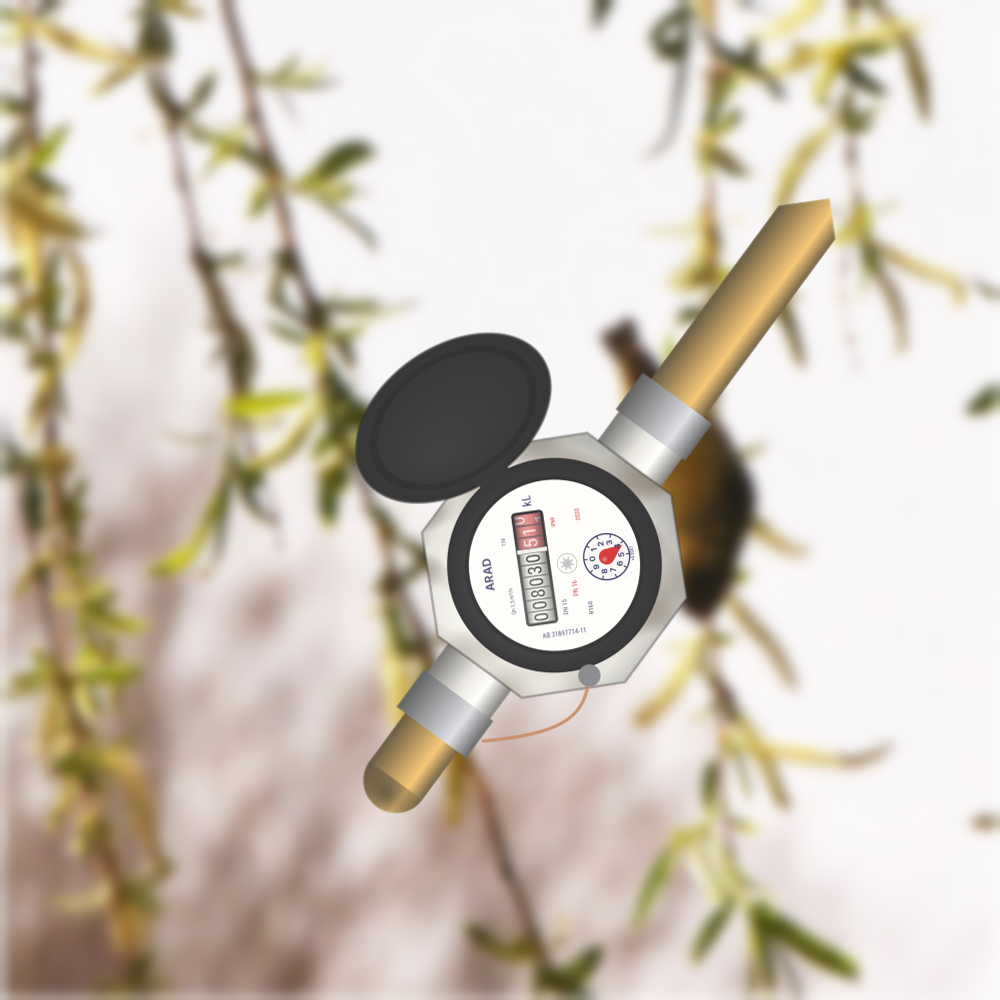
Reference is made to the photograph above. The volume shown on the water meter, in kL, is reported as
8030.5104 kL
